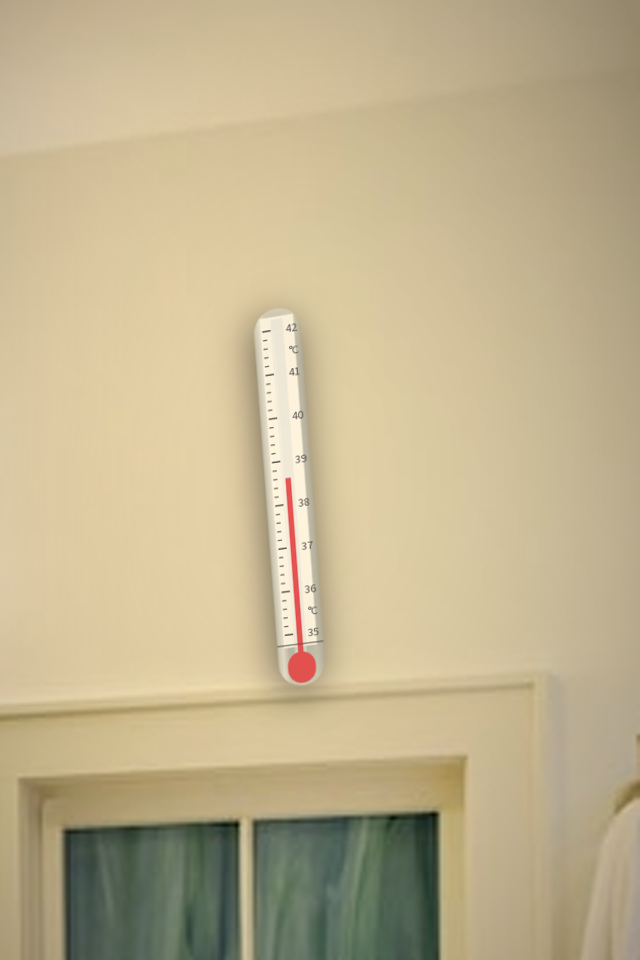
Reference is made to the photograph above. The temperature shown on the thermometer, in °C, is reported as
38.6 °C
